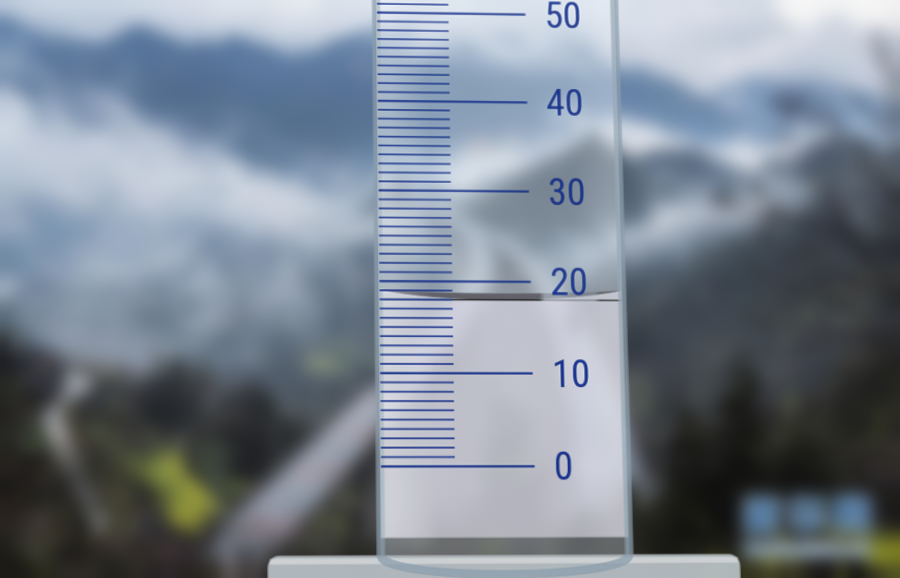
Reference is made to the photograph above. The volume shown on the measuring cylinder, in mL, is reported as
18 mL
